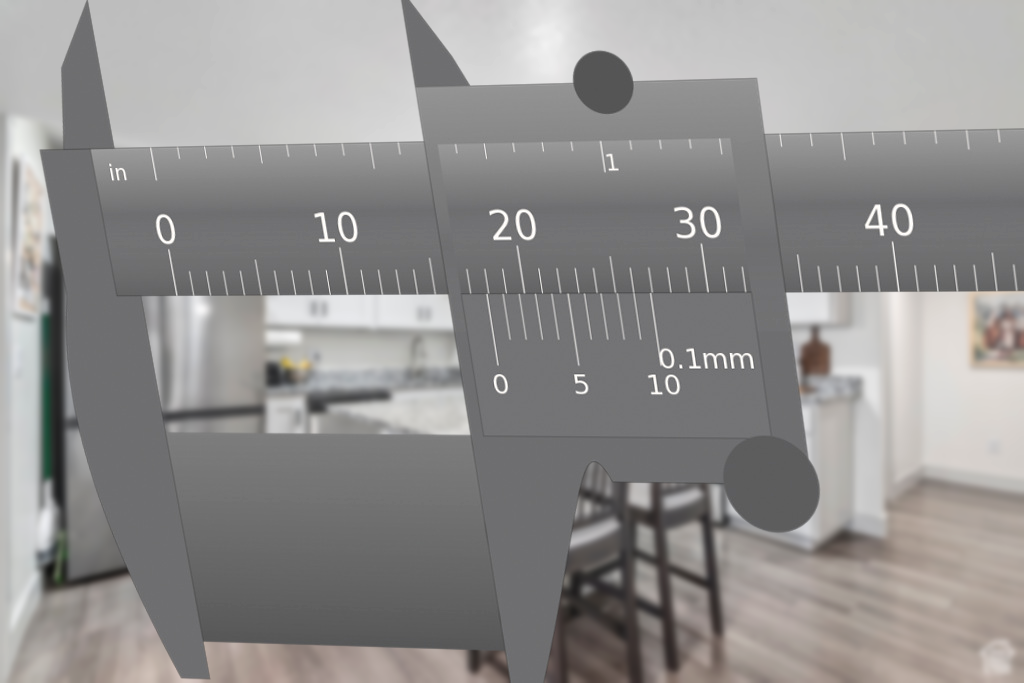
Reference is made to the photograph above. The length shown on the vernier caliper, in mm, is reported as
17.9 mm
